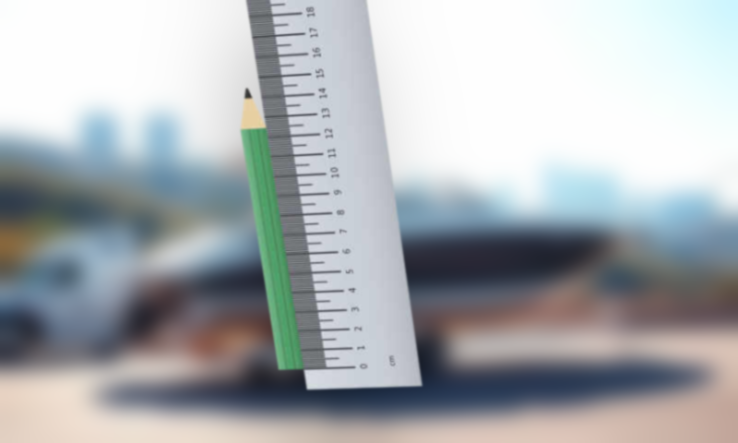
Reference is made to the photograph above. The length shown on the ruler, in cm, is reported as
14.5 cm
